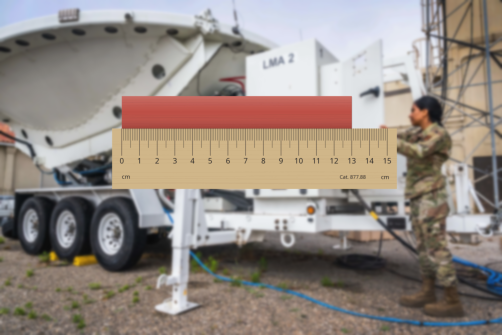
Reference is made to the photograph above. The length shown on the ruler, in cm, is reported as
13 cm
